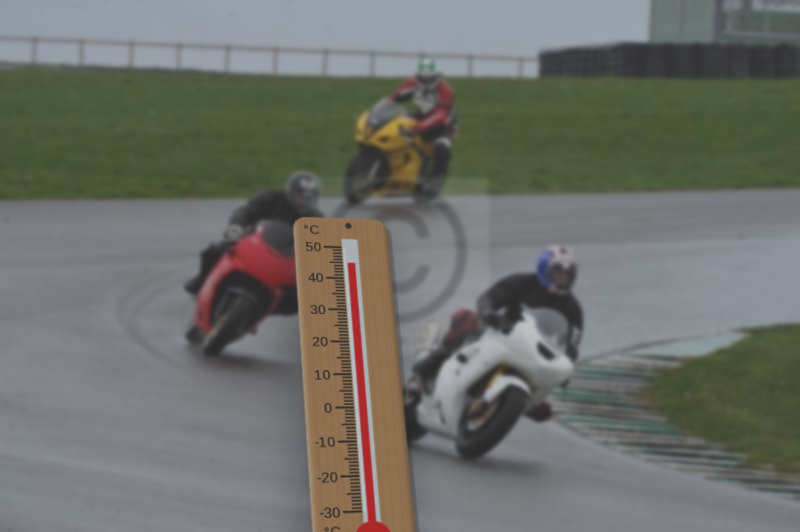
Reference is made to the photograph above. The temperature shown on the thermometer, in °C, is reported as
45 °C
